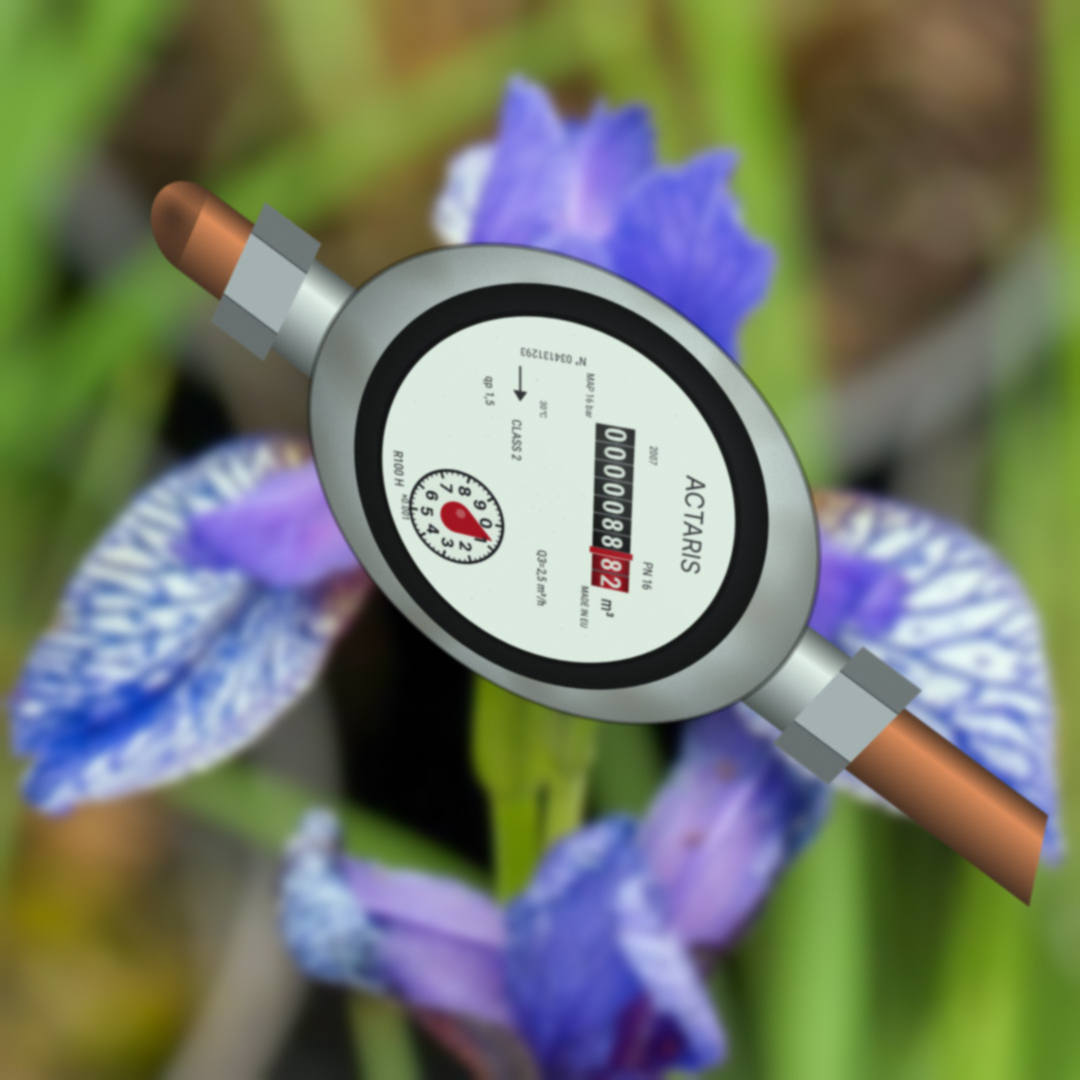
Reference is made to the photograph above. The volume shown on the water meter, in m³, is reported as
88.820 m³
